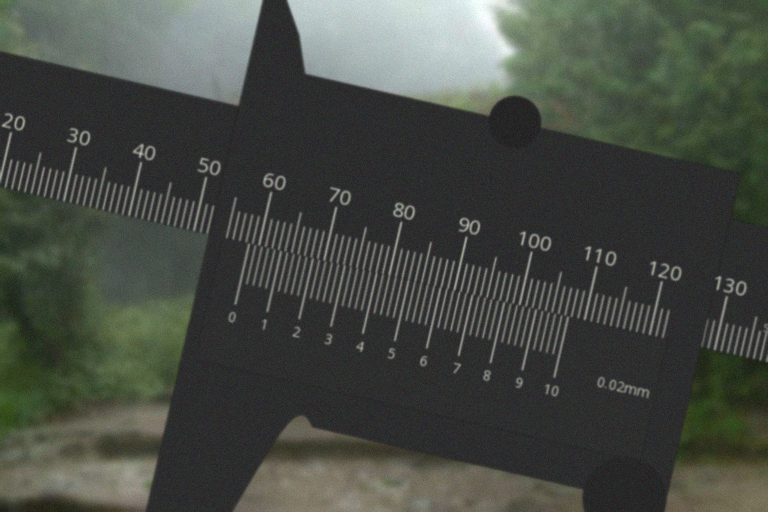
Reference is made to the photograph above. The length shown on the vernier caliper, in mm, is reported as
58.5 mm
